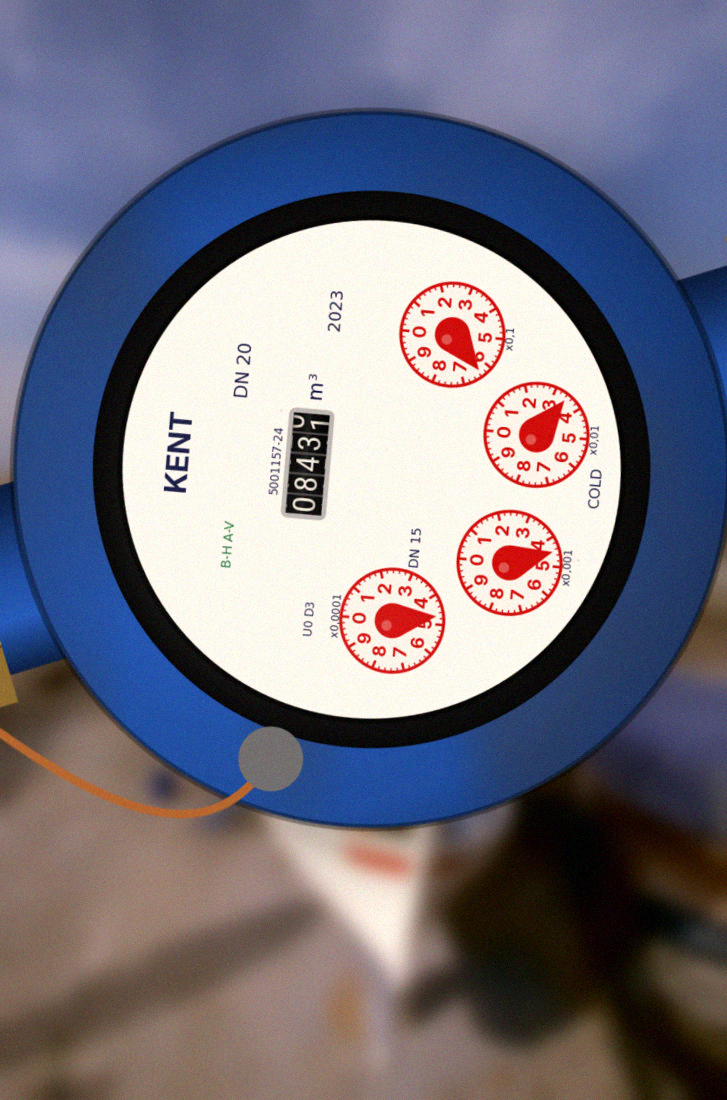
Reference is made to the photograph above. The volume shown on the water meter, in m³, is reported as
8430.6344 m³
